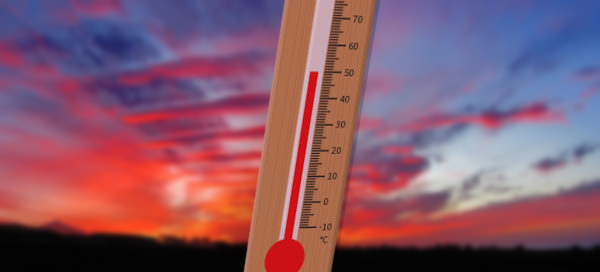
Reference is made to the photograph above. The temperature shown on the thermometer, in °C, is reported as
50 °C
